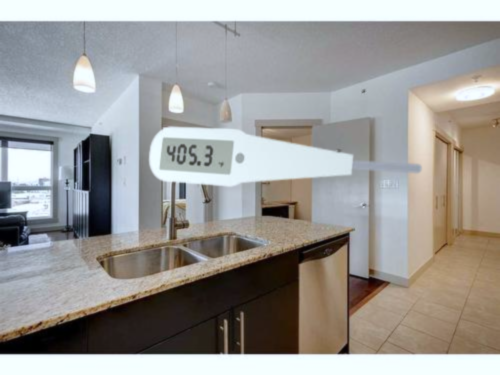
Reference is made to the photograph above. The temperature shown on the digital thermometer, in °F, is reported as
405.3 °F
